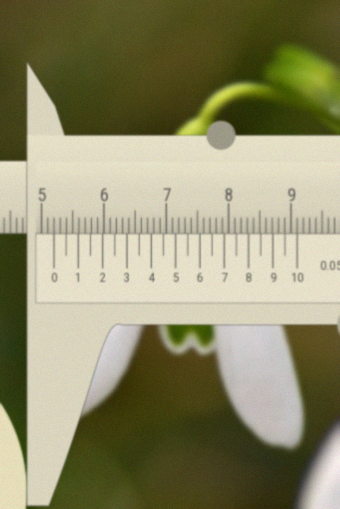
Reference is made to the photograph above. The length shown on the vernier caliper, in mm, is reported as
52.0 mm
